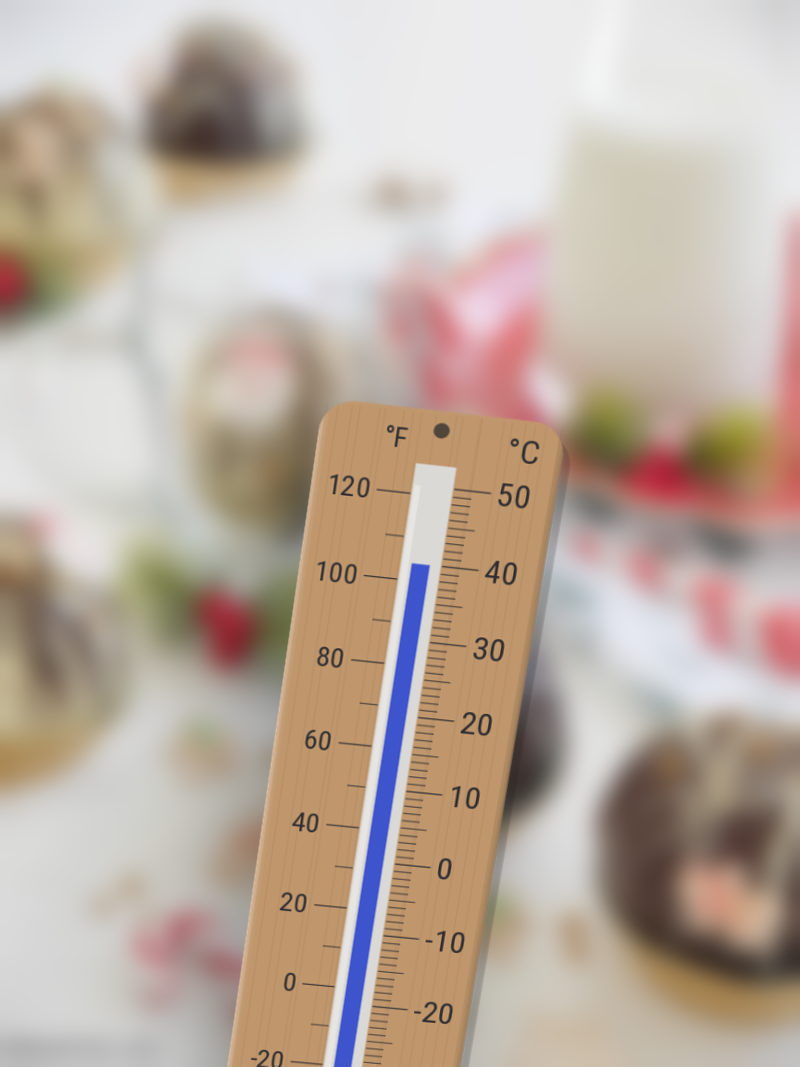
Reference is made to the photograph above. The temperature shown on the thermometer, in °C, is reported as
40 °C
